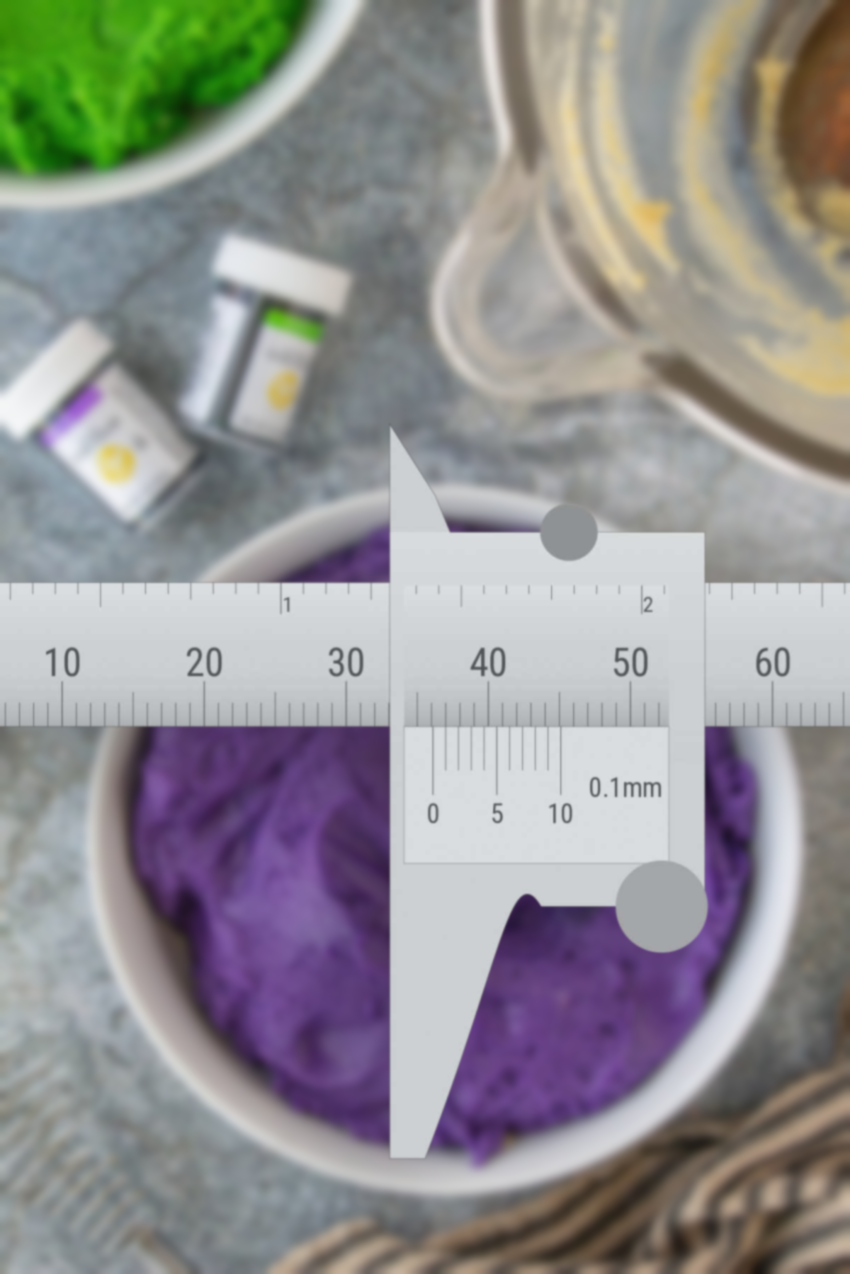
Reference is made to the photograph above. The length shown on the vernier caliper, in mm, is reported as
36.1 mm
